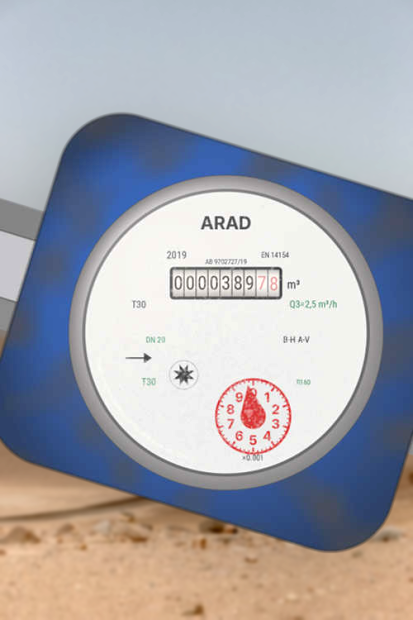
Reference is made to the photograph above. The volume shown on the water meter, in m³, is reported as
389.779 m³
